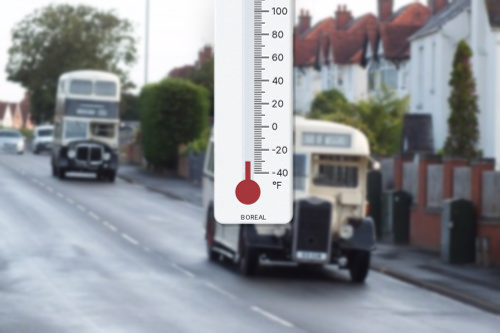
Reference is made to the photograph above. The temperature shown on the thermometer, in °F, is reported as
-30 °F
